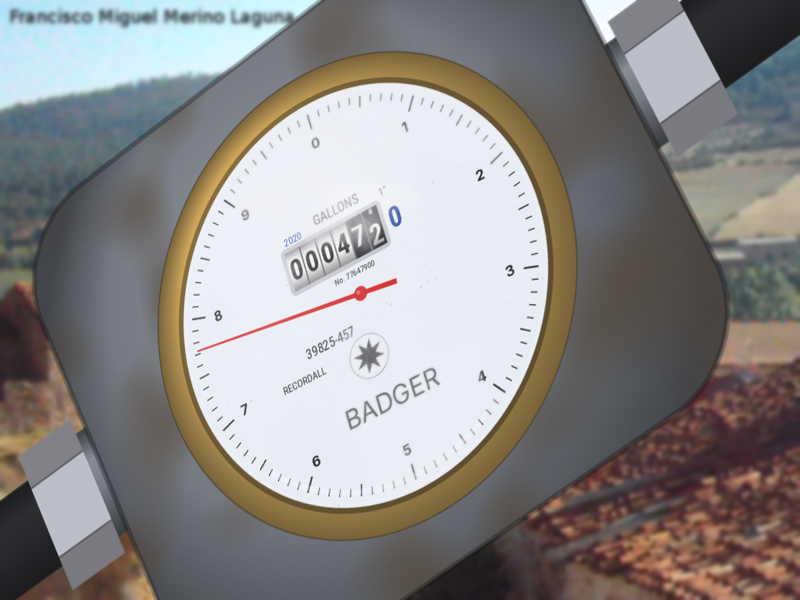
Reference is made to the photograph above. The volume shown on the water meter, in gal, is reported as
4717.7 gal
